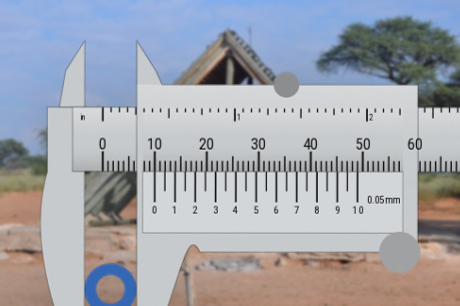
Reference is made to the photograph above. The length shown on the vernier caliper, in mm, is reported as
10.0 mm
